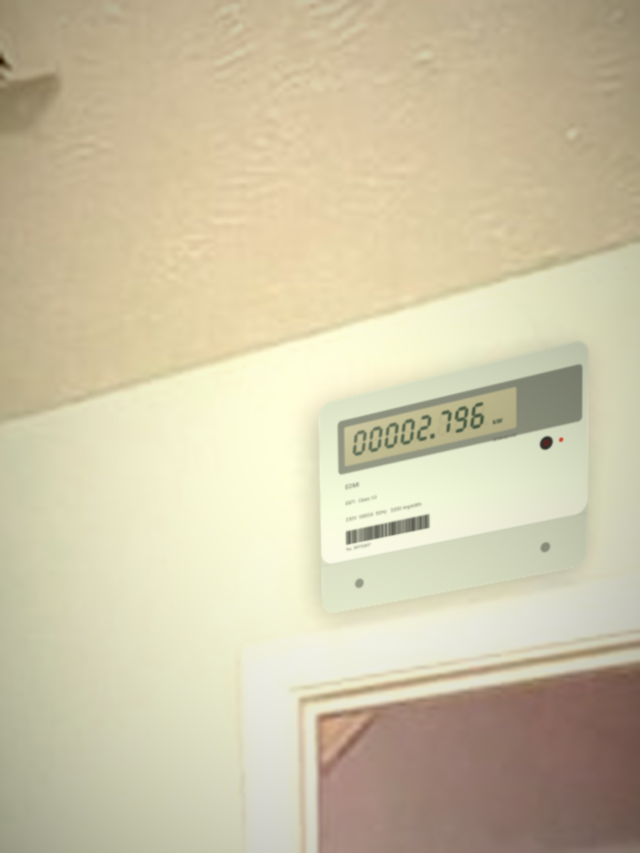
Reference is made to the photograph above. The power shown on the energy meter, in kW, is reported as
2.796 kW
